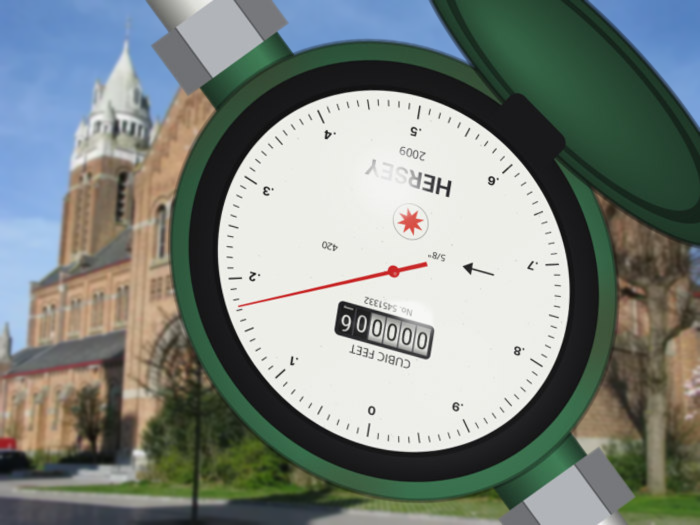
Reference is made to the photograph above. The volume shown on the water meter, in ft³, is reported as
6.17 ft³
